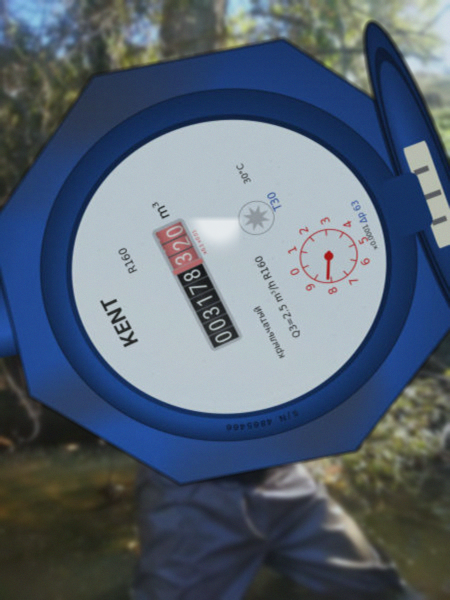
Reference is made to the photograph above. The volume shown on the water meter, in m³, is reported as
3178.3198 m³
